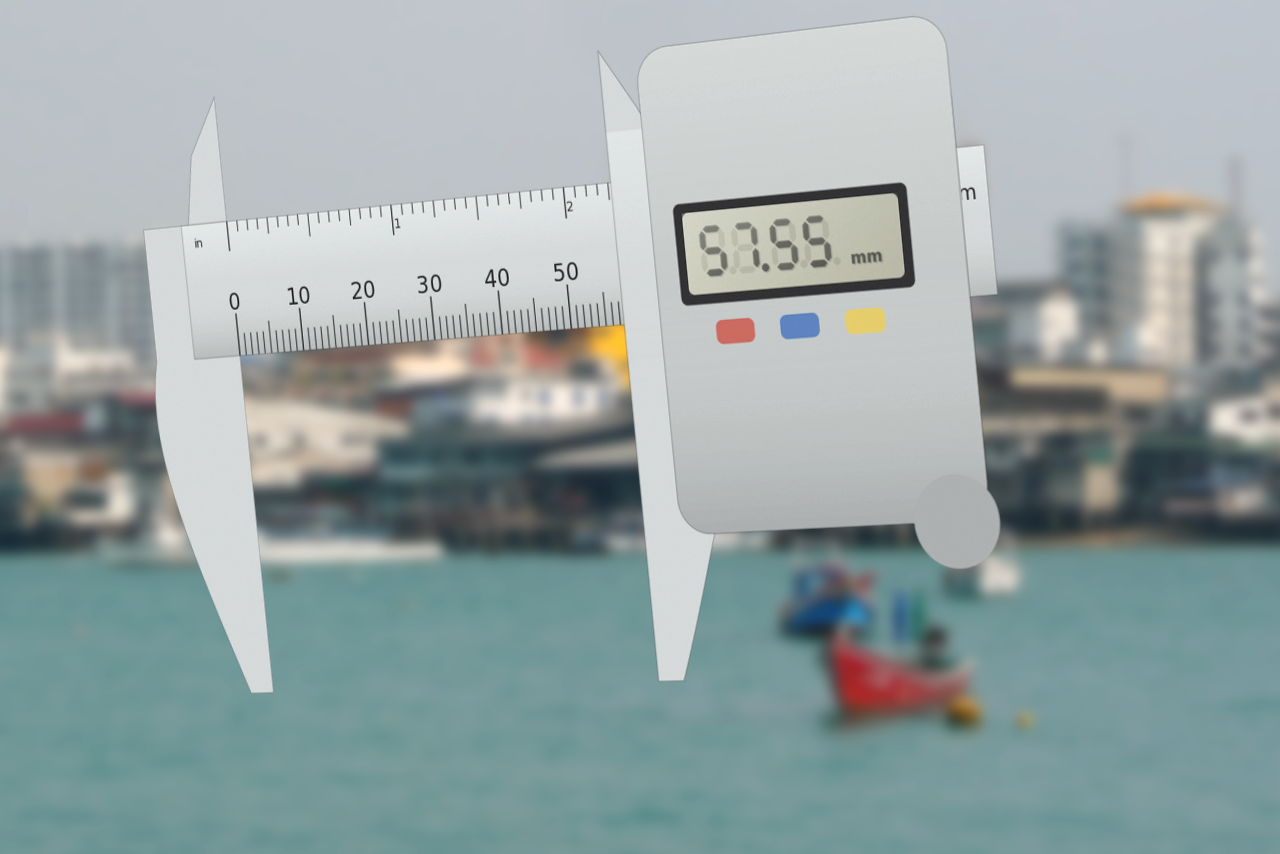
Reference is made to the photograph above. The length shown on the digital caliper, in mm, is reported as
57.55 mm
